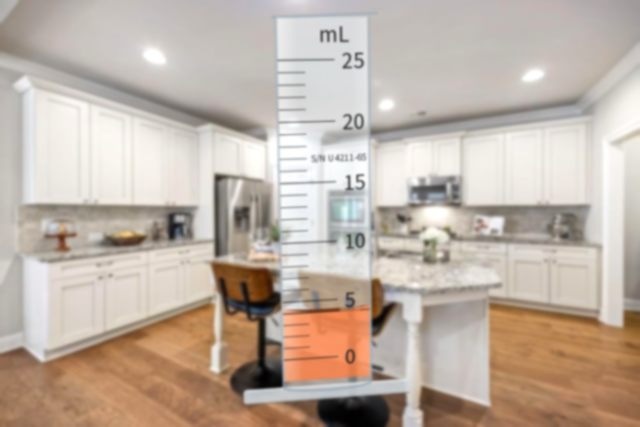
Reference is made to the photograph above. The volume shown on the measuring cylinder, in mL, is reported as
4 mL
